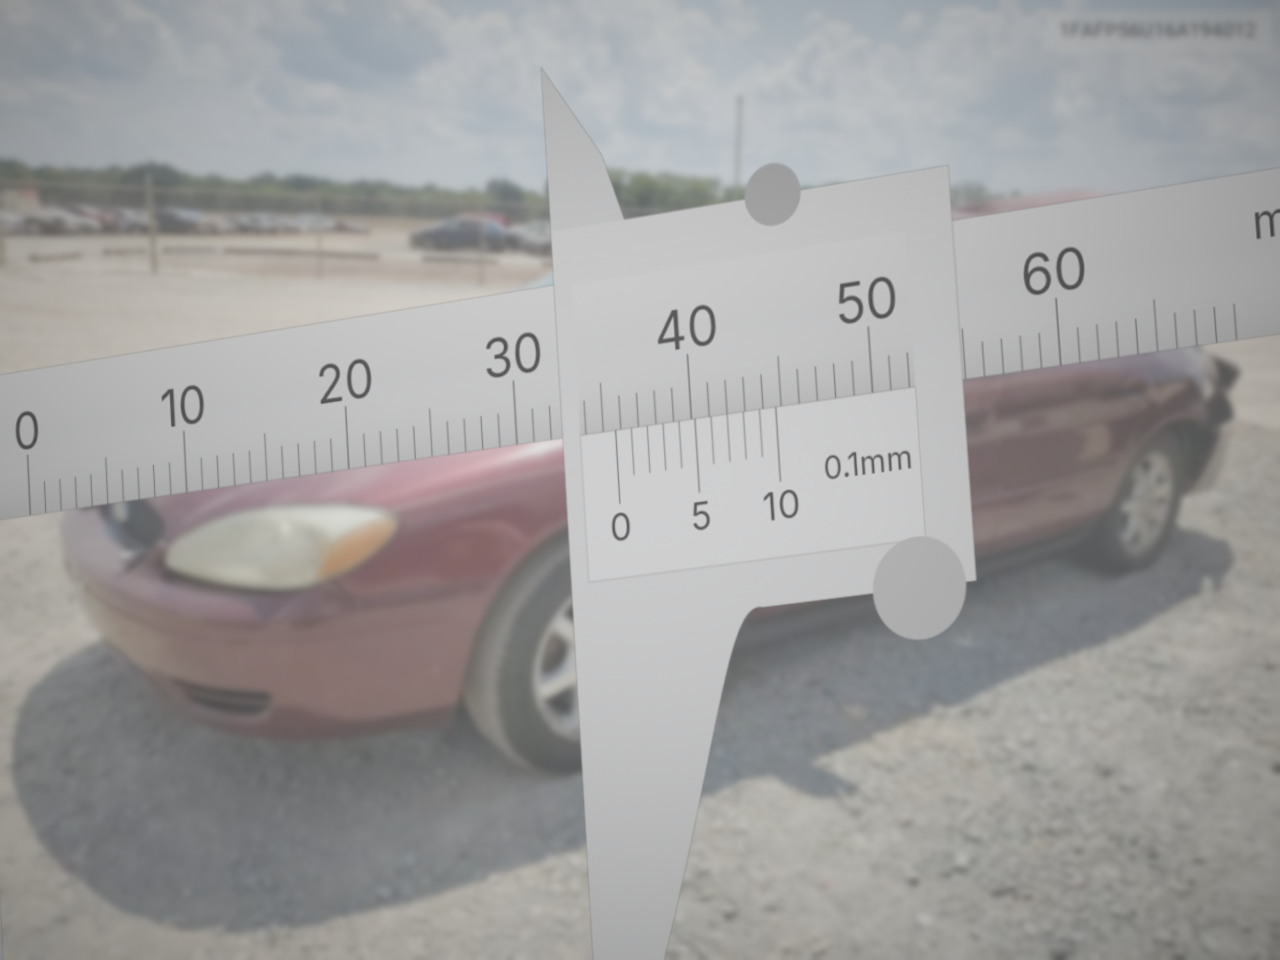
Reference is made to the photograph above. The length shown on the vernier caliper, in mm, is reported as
35.7 mm
